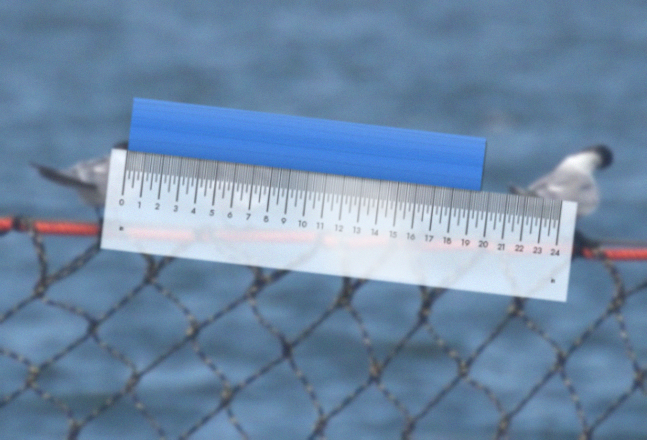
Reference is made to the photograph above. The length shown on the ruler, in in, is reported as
19.5 in
